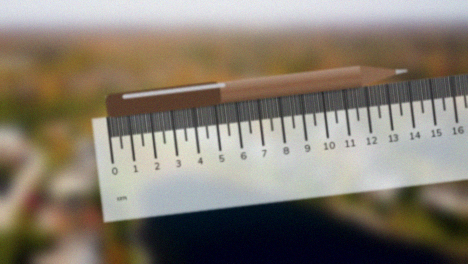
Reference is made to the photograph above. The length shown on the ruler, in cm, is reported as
14 cm
